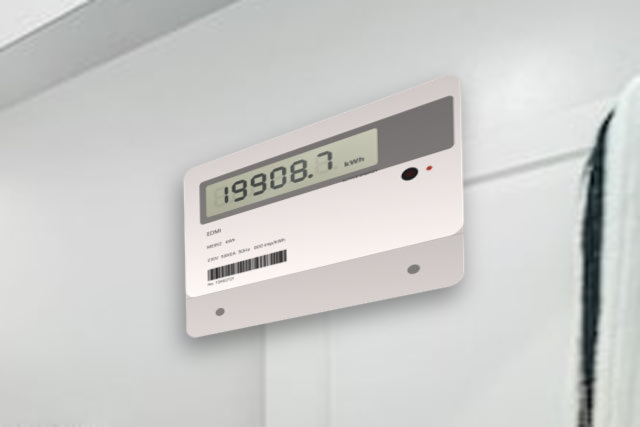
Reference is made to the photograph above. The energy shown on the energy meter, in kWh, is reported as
19908.7 kWh
